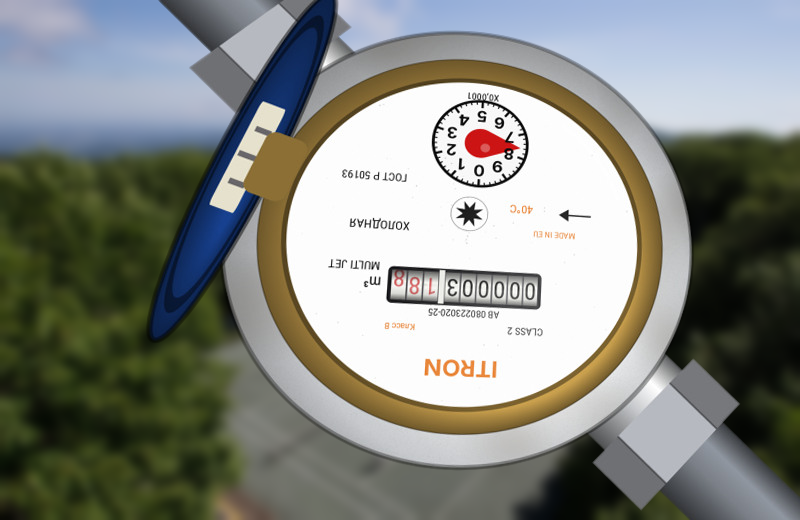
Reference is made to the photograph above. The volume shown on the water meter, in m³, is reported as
3.1877 m³
